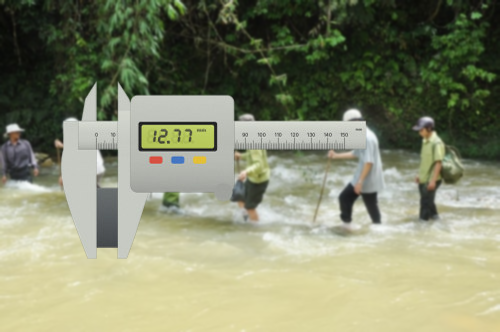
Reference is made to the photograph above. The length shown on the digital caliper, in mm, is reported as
12.77 mm
